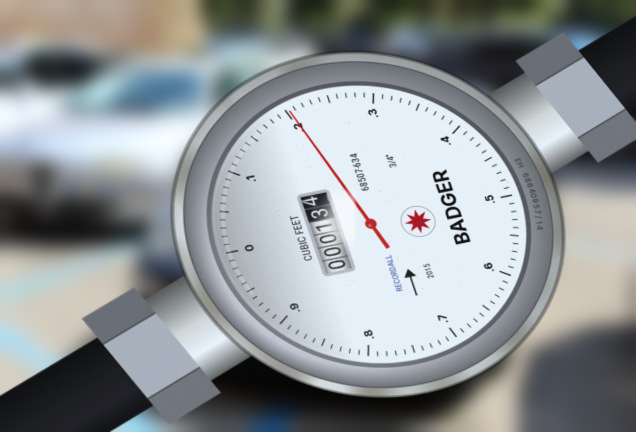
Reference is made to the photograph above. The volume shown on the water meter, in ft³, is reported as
134.20 ft³
